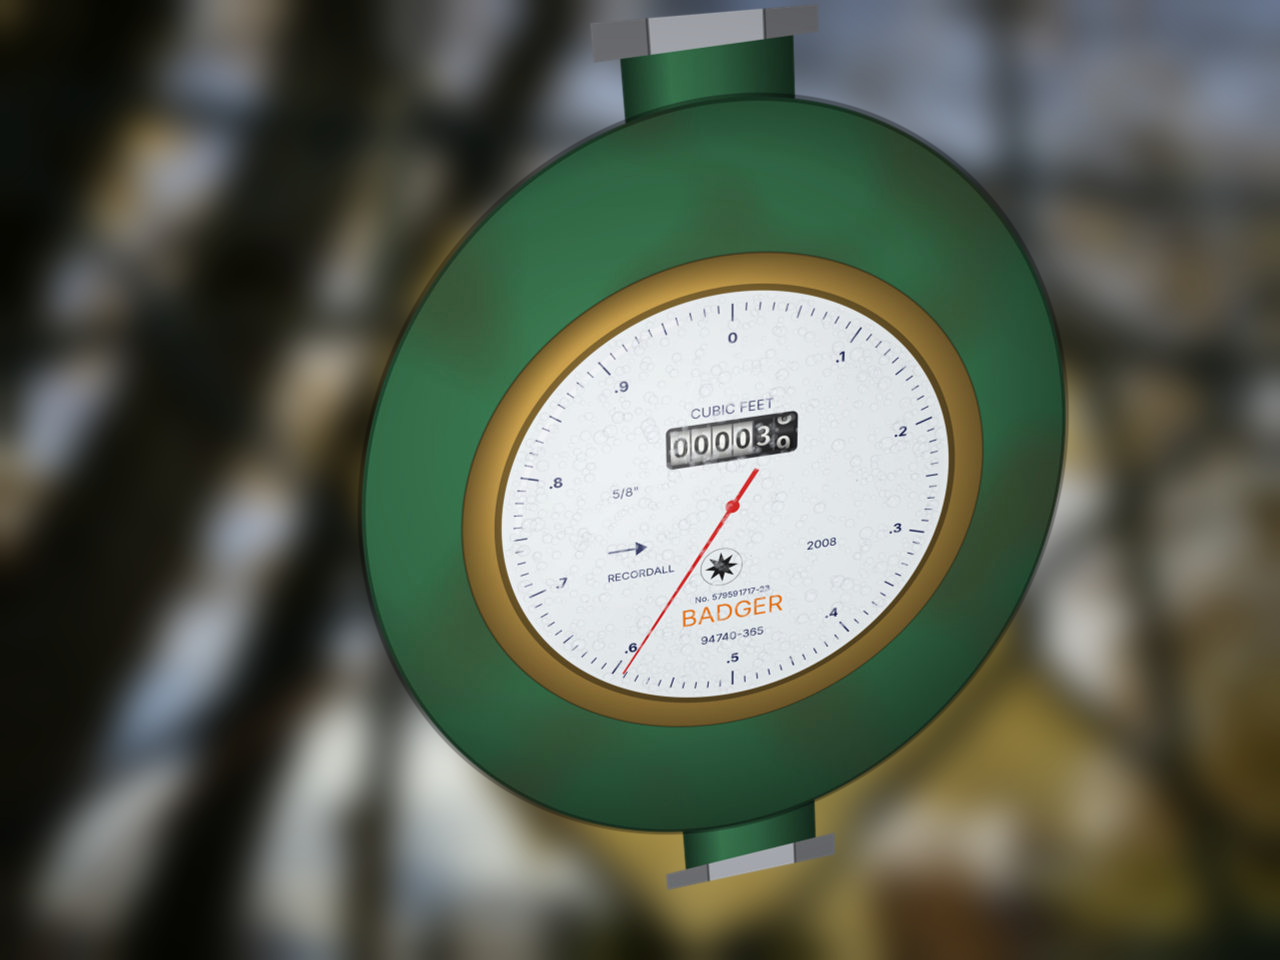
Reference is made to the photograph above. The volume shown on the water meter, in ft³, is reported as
38.59 ft³
